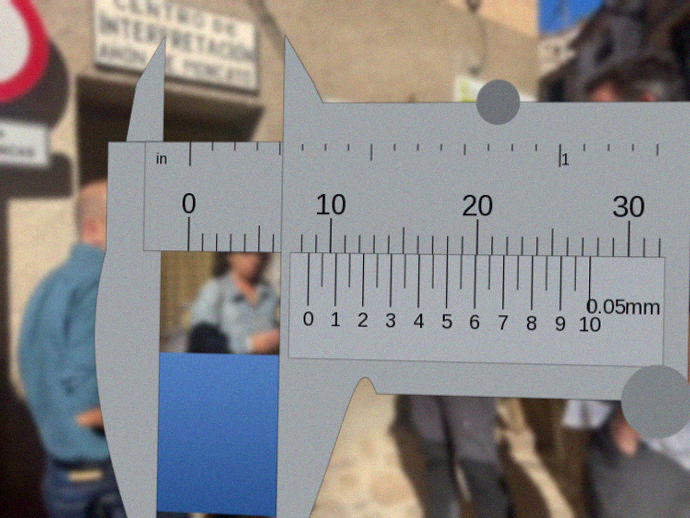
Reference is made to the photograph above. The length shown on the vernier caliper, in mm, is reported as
8.5 mm
